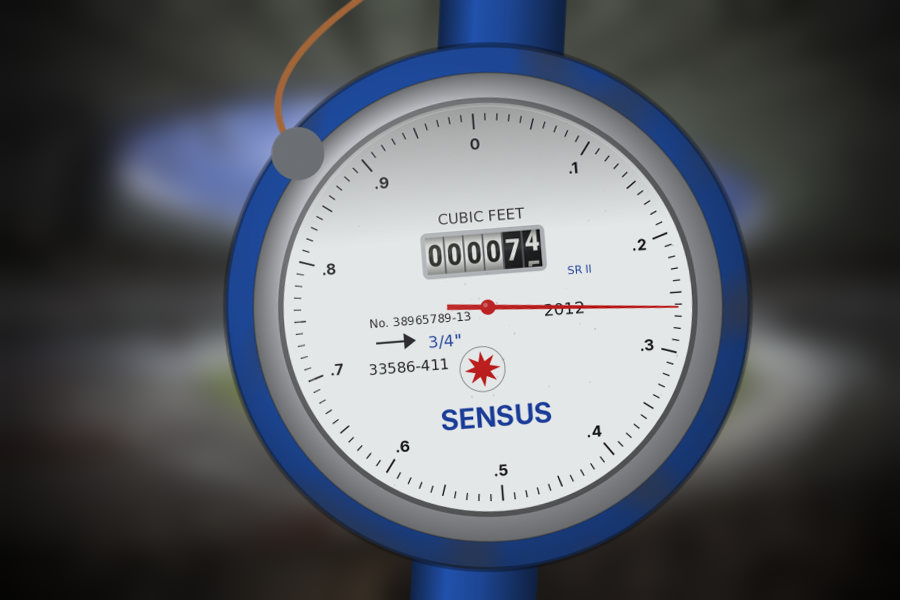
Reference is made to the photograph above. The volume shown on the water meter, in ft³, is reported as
74.26 ft³
